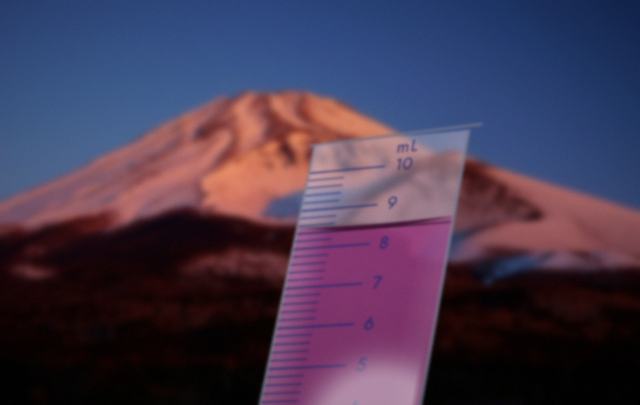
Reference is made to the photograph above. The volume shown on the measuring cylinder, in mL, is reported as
8.4 mL
